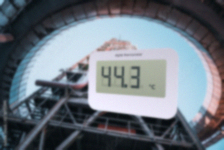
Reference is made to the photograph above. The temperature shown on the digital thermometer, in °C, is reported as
44.3 °C
